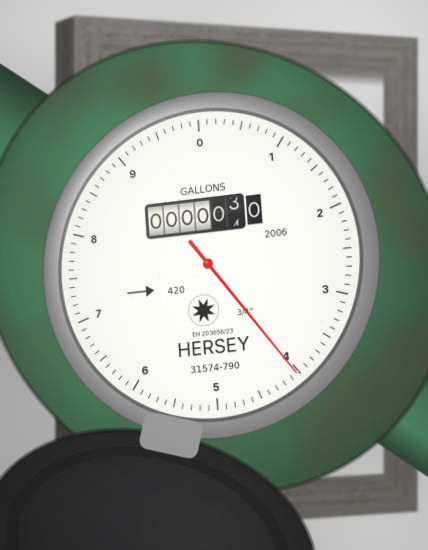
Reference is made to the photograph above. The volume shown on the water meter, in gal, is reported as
34.0 gal
